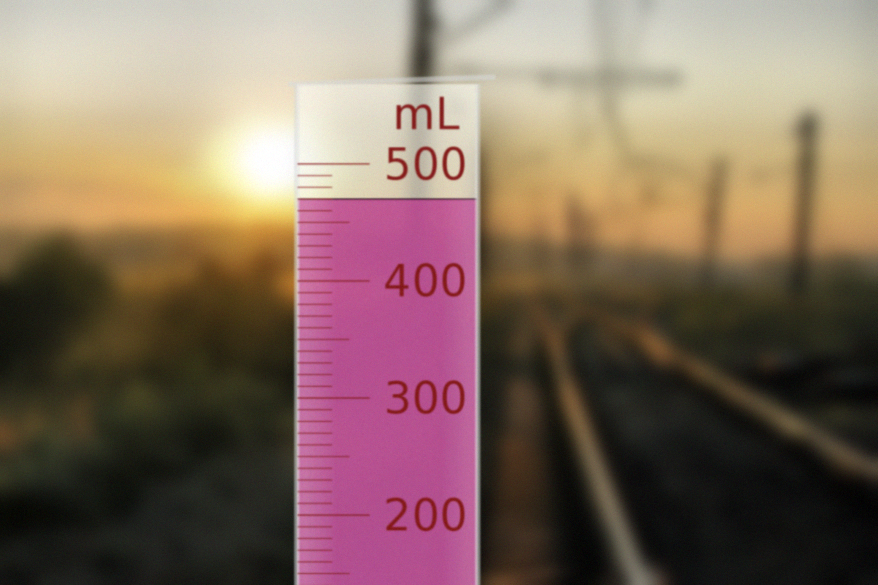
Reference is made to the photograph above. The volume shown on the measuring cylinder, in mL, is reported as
470 mL
